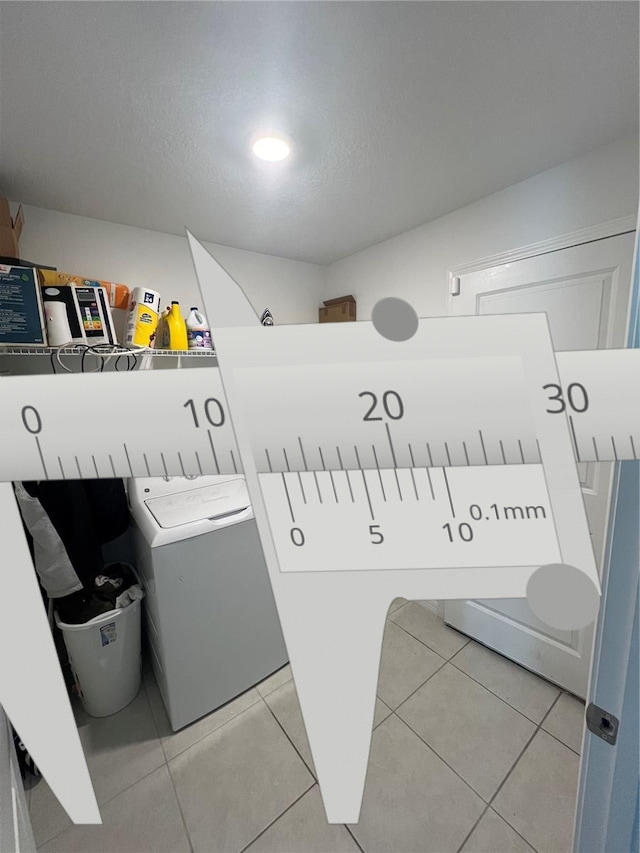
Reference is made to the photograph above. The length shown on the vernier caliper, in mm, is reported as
13.6 mm
